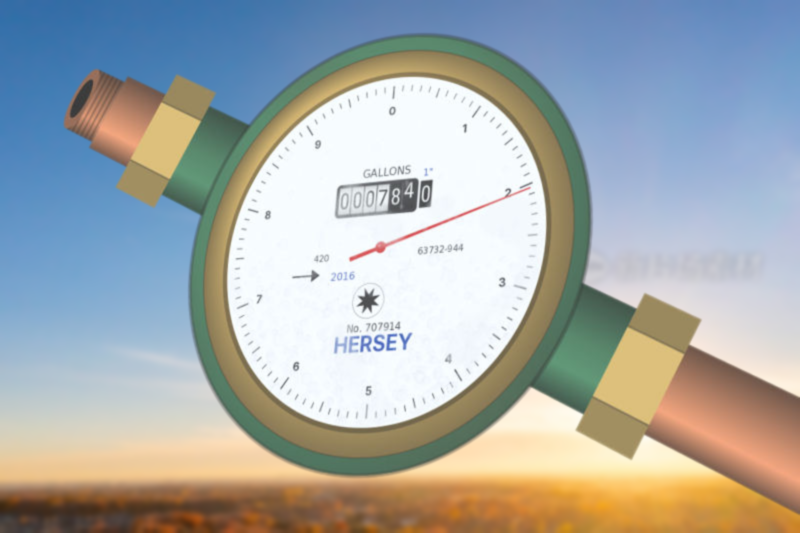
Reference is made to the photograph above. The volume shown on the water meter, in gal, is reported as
7842.0 gal
